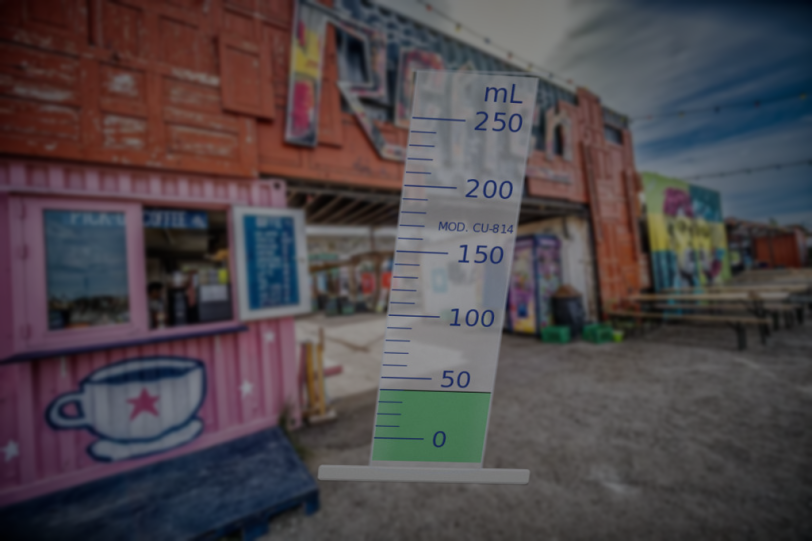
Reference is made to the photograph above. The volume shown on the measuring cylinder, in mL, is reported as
40 mL
